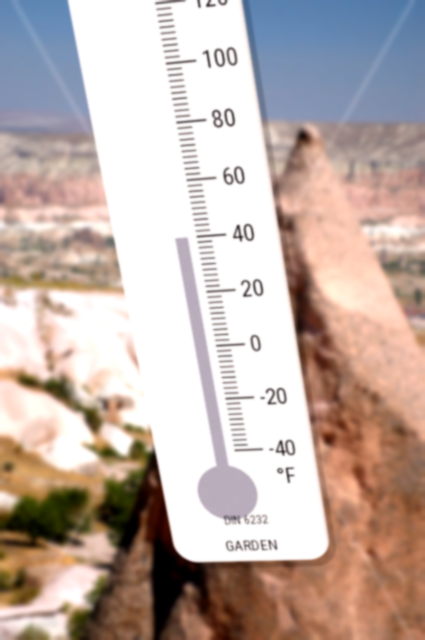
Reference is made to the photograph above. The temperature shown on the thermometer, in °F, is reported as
40 °F
